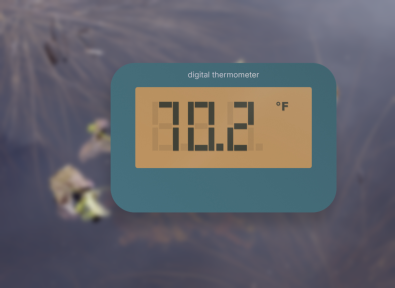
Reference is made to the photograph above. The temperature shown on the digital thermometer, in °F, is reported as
70.2 °F
